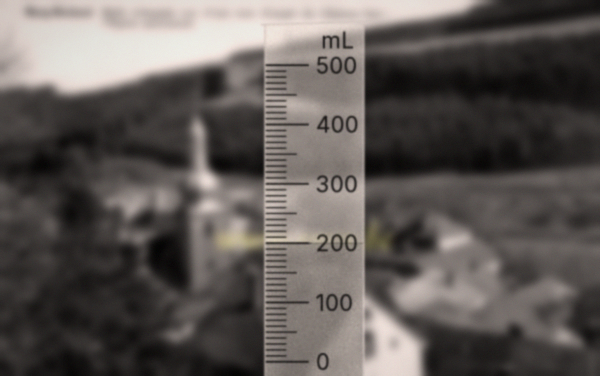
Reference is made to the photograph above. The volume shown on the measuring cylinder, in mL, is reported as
200 mL
